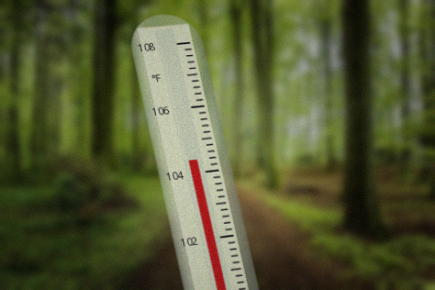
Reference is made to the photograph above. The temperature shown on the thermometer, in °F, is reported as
104.4 °F
